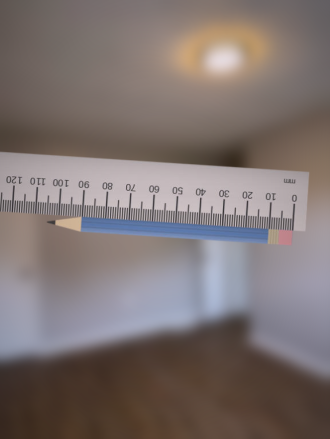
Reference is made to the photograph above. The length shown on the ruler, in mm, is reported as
105 mm
